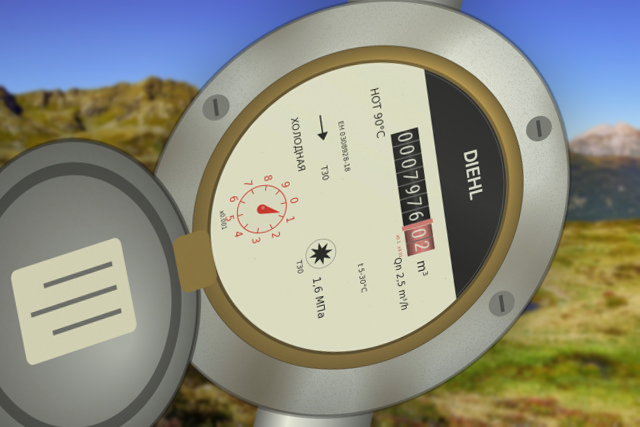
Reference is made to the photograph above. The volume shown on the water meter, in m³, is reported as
7976.020 m³
